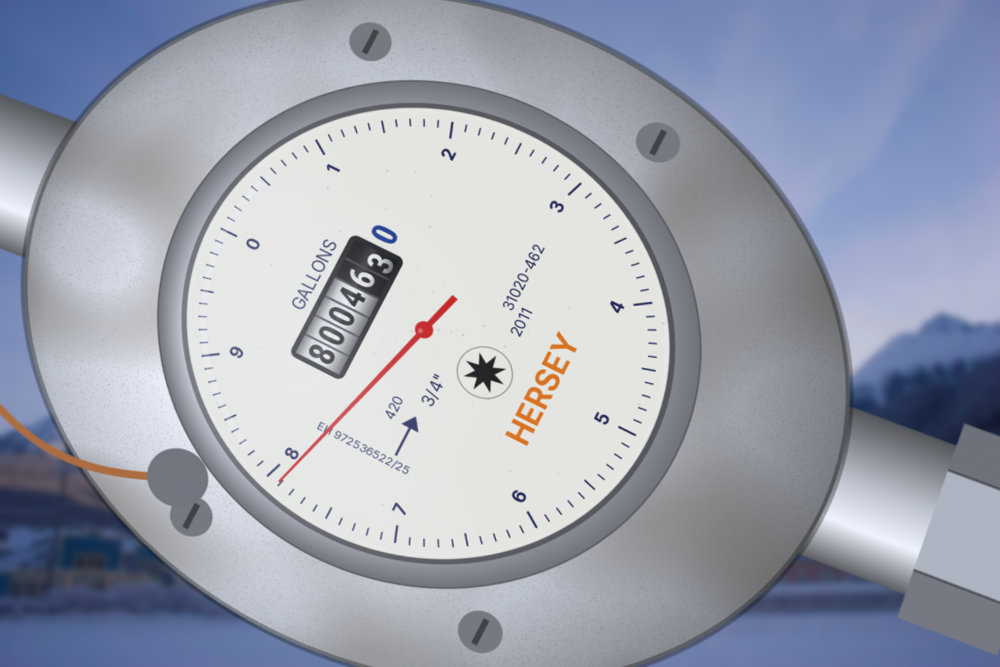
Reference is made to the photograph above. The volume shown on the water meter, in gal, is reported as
8004627.9 gal
